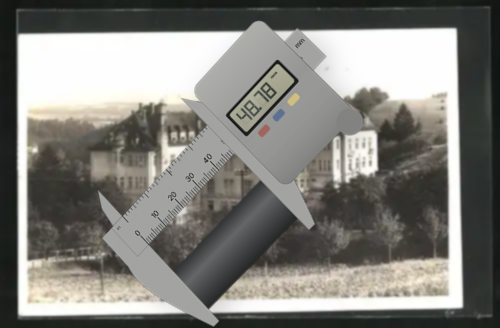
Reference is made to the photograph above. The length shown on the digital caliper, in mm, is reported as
48.78 mm
